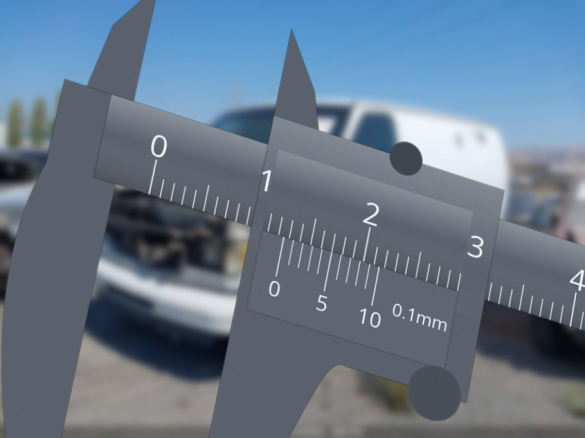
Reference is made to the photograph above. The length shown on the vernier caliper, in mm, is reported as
12.5 mm
